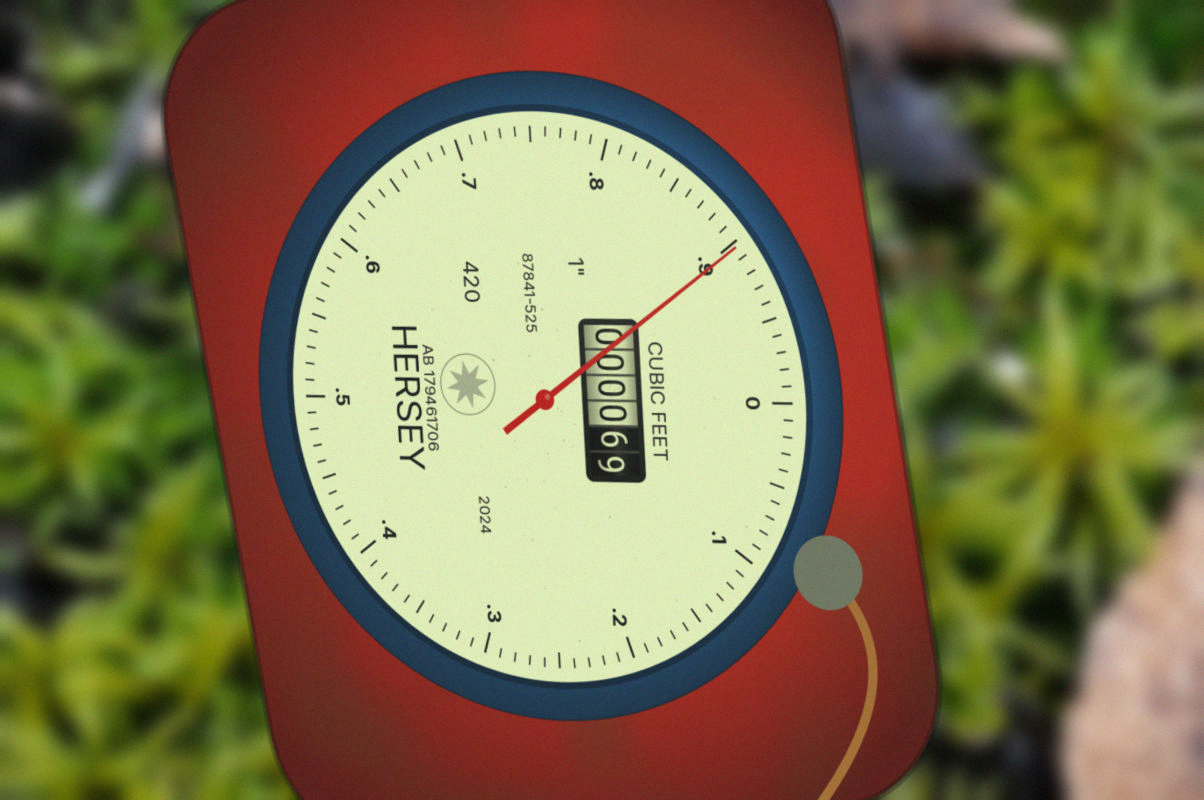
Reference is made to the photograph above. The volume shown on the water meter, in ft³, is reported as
68.90 ft³
